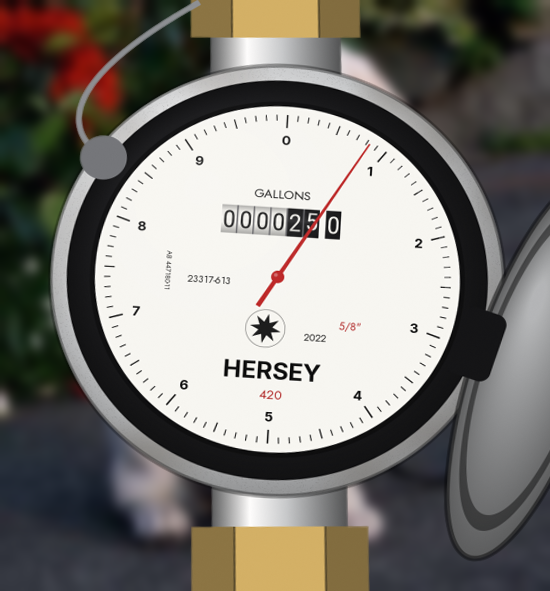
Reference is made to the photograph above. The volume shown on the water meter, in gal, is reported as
250.8 gal
